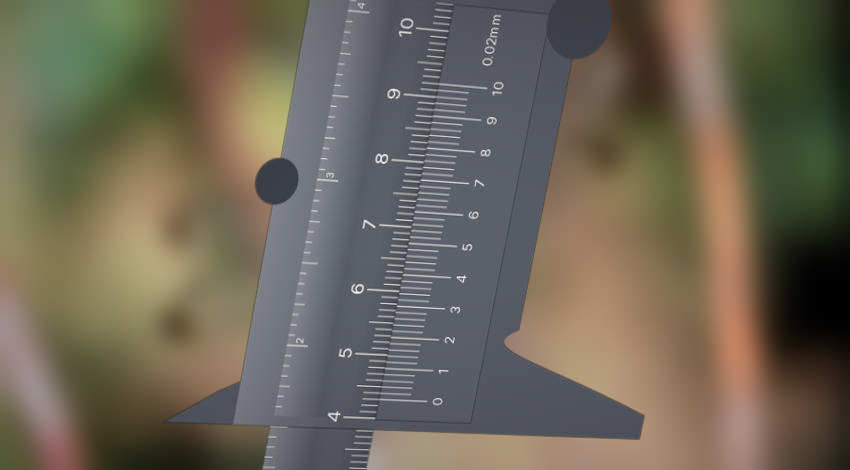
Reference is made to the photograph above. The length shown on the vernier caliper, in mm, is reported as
43.0 mm
